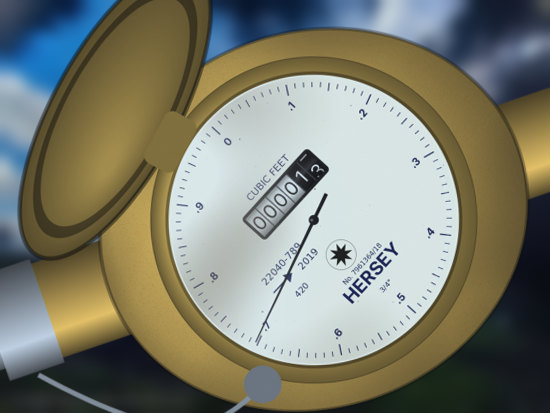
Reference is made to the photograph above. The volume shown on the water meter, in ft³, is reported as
12.70 ft³
